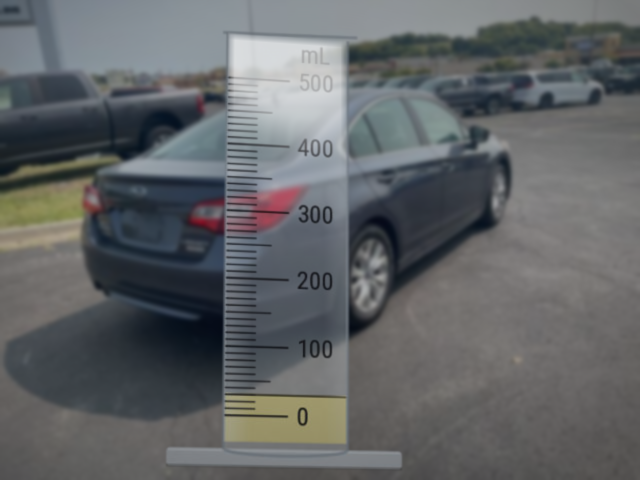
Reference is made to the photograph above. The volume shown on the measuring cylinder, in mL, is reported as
30 mL
